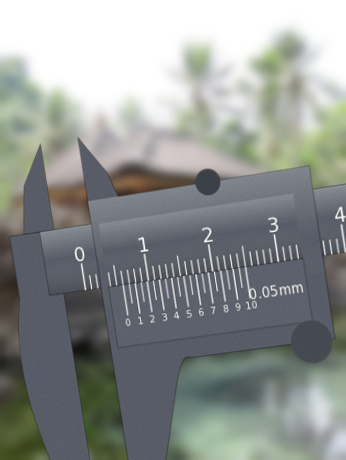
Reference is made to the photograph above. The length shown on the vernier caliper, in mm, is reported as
6.0 mm
